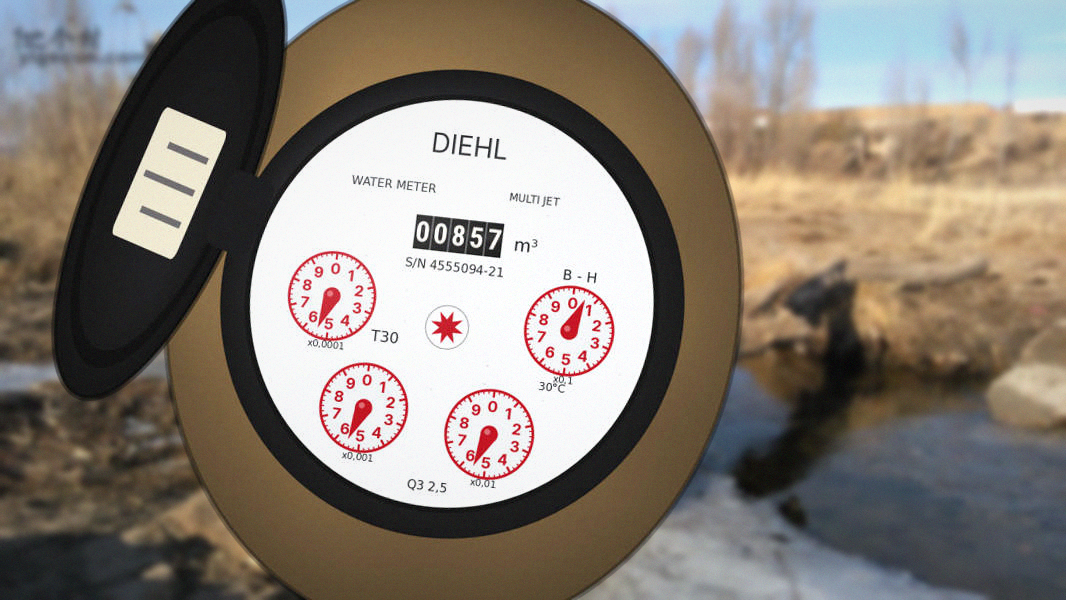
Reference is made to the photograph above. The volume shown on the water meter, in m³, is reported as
857.0555 m³
